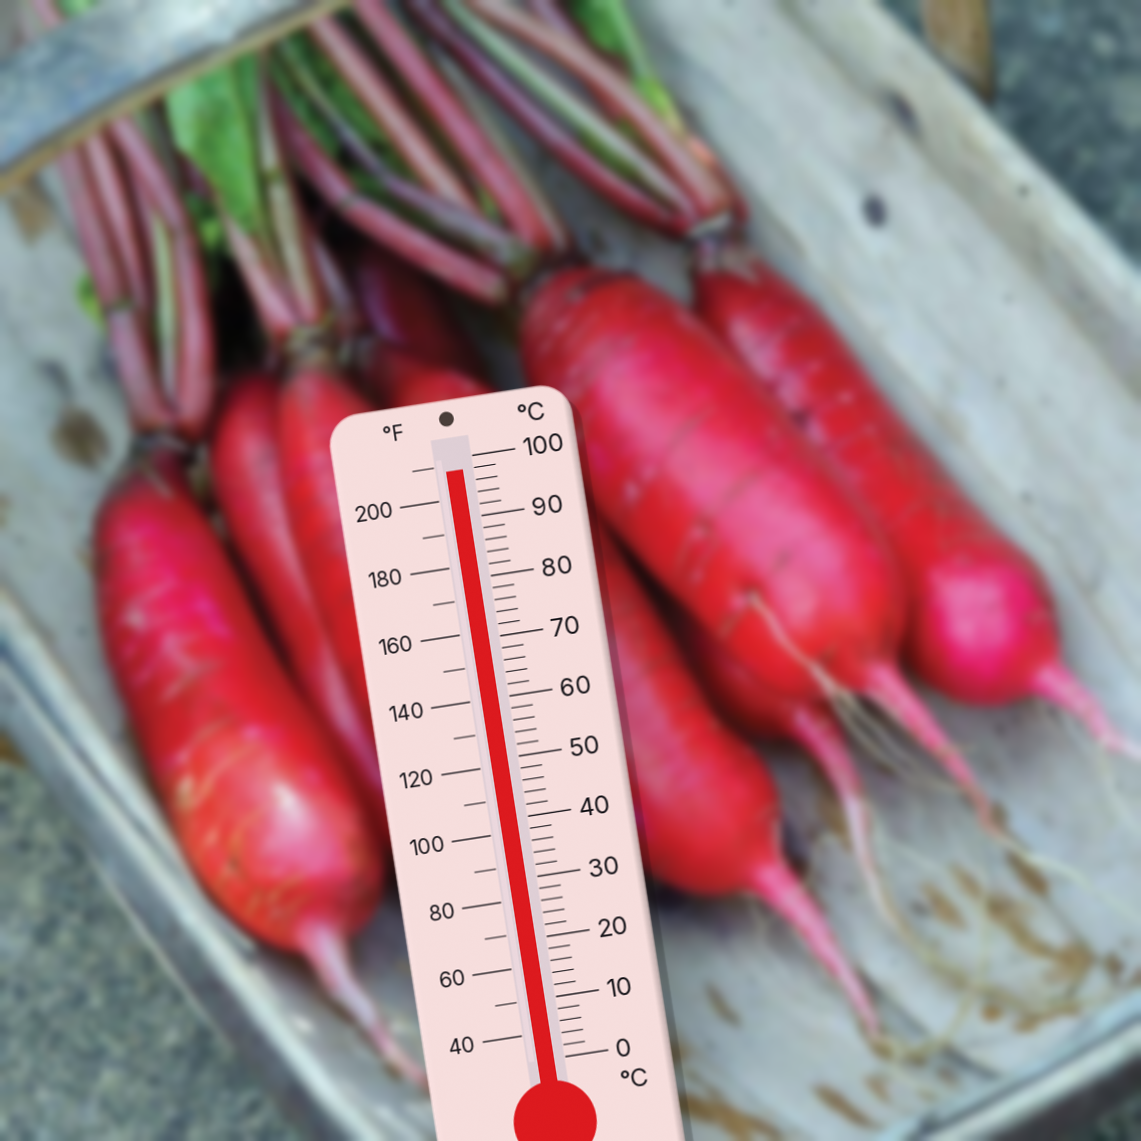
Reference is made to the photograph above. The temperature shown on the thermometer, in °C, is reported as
98 °C
